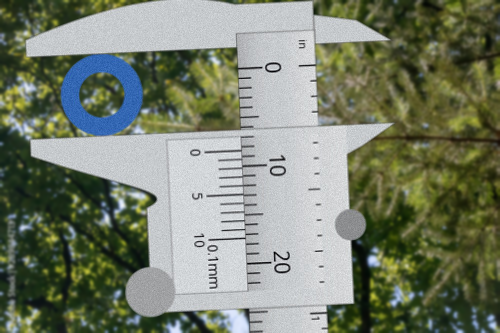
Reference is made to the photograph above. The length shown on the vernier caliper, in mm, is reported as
8.4 mm
